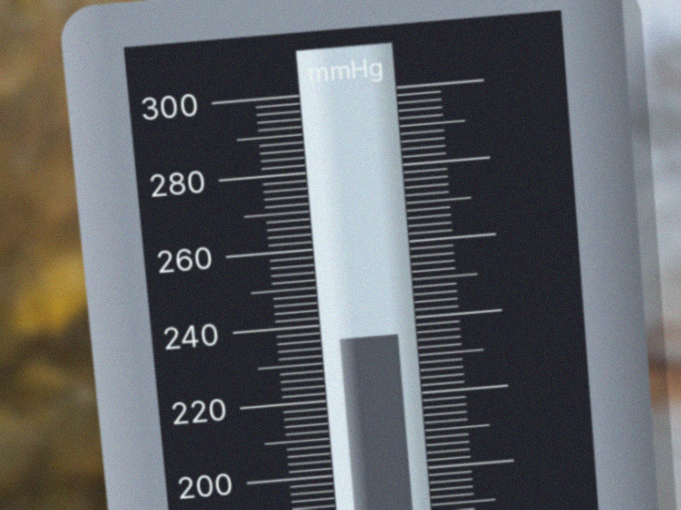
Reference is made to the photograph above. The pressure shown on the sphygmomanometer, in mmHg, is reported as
236 mmHg
